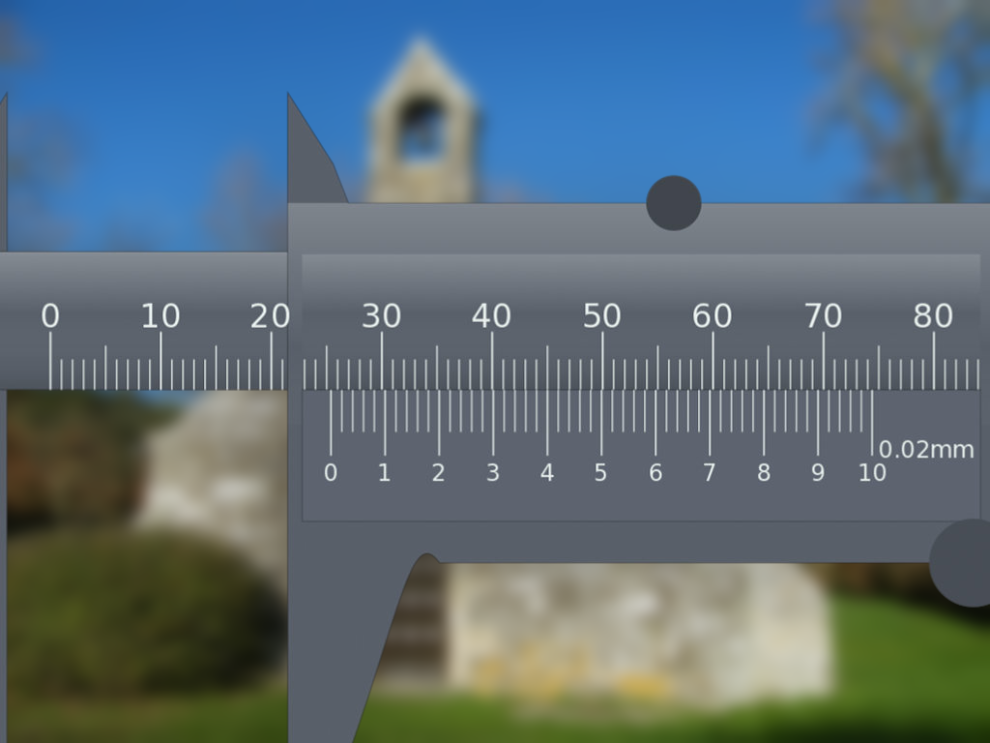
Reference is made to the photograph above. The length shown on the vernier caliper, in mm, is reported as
25.4 mm
